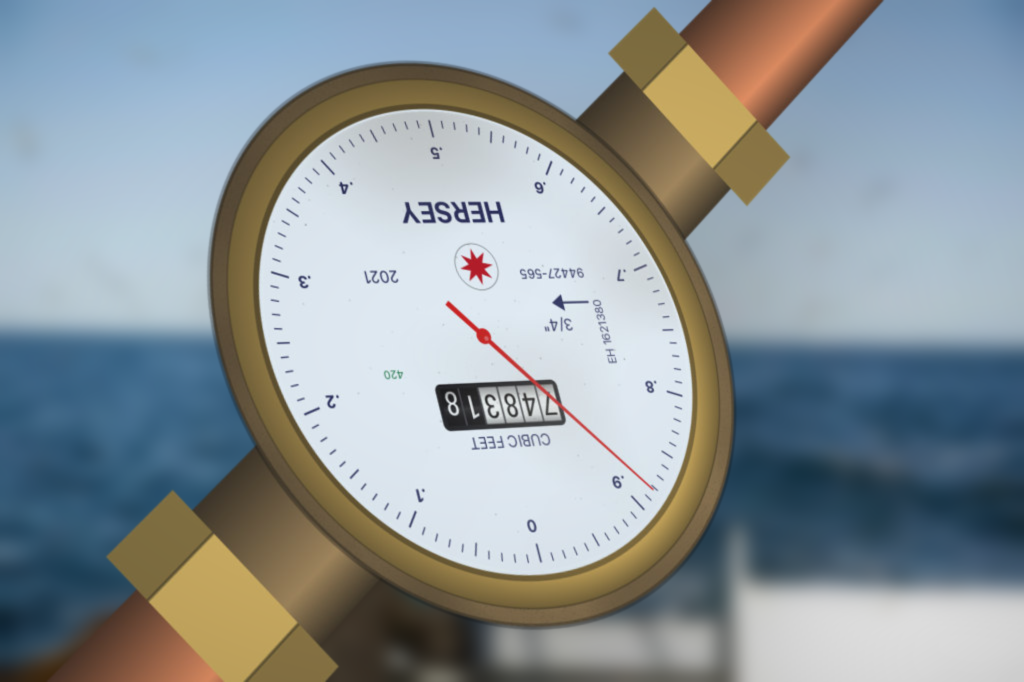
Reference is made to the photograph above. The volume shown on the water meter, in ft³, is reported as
748317.88 ft³
